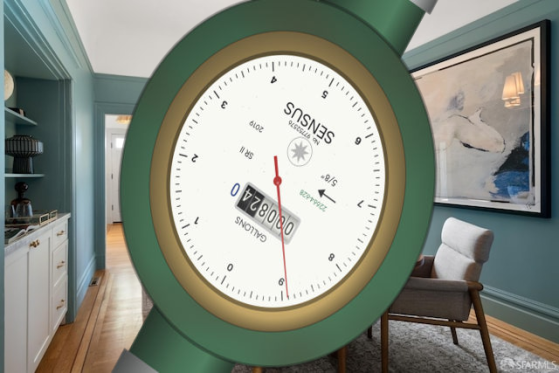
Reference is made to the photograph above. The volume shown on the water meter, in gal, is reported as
8238.9 gal
